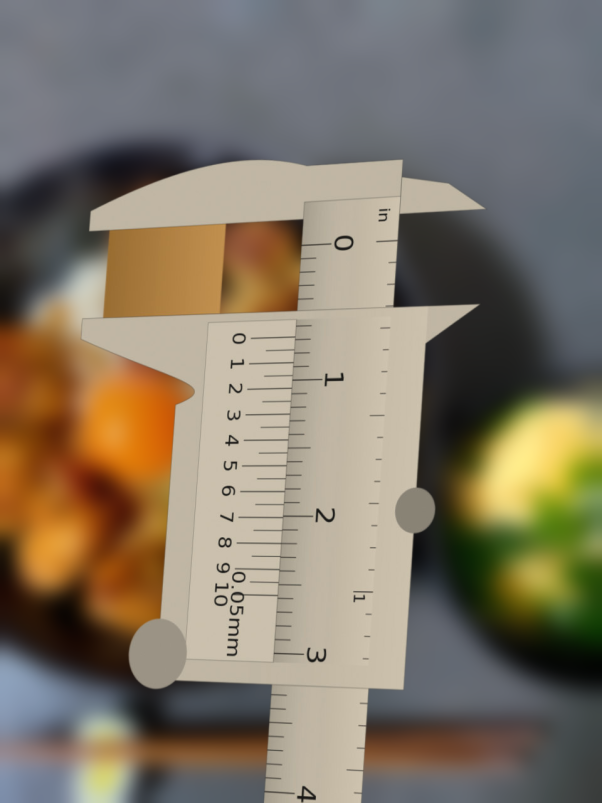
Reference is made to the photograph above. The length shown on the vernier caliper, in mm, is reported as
6.8 mm
